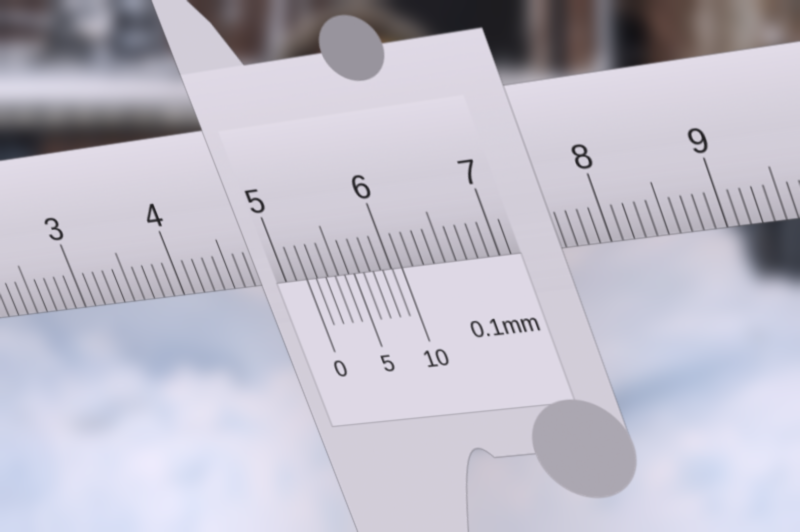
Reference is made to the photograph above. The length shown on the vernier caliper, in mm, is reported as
52.0 mm
